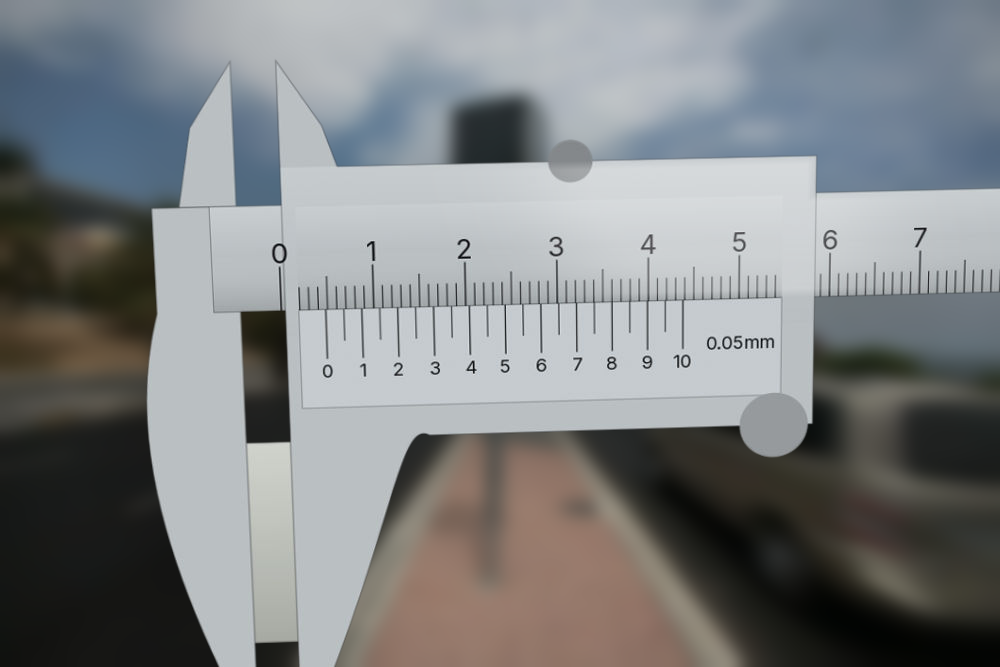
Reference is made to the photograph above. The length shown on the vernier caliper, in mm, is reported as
4.8 mm
